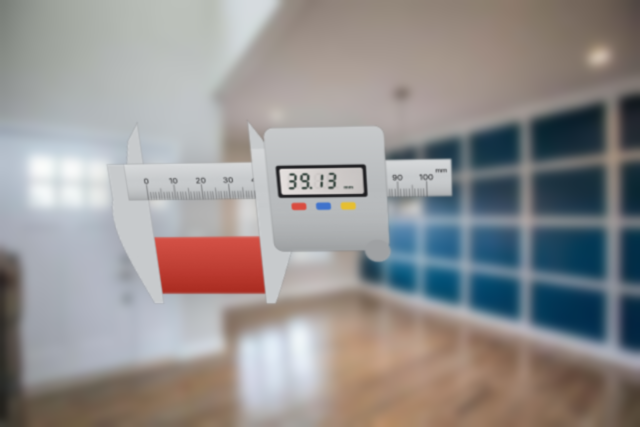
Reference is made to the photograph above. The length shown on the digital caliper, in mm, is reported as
39.13 mm
